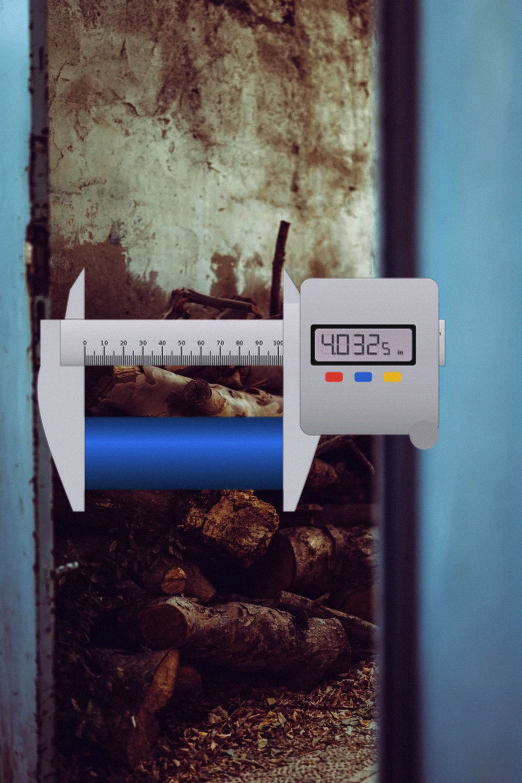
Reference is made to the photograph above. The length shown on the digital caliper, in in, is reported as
4.0325 in
